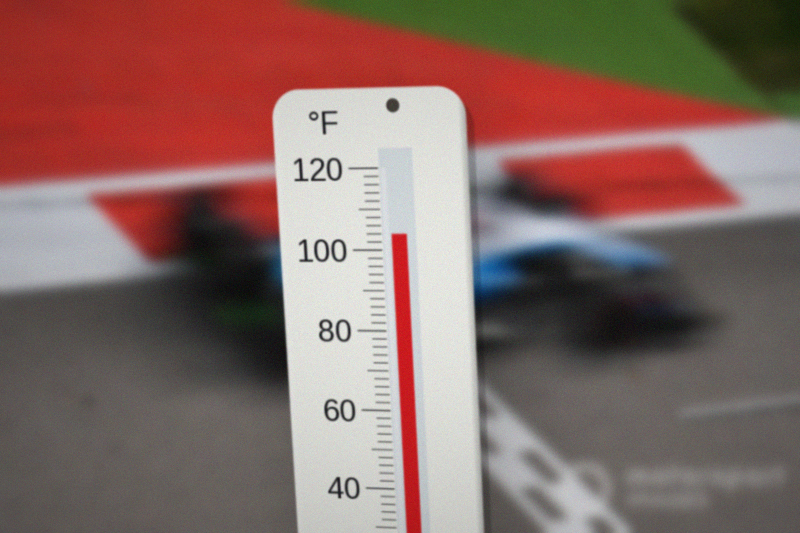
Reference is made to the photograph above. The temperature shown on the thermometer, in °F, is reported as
104 °F
